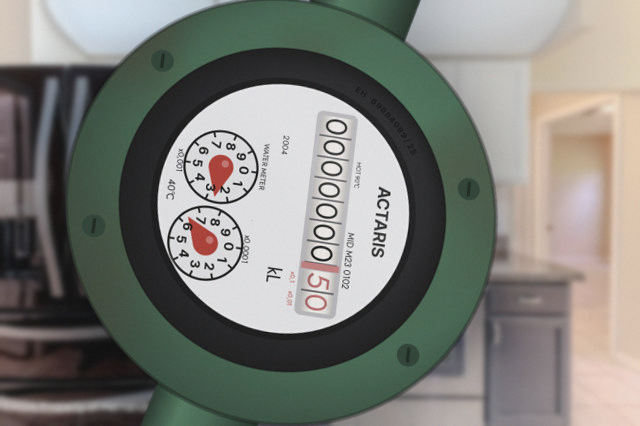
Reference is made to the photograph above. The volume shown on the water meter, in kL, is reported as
0.5026 kL
